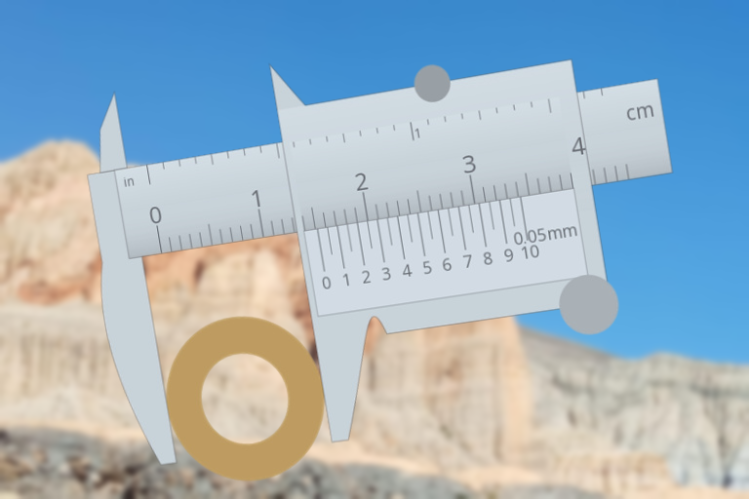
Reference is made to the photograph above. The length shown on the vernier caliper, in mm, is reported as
15.2 mm
